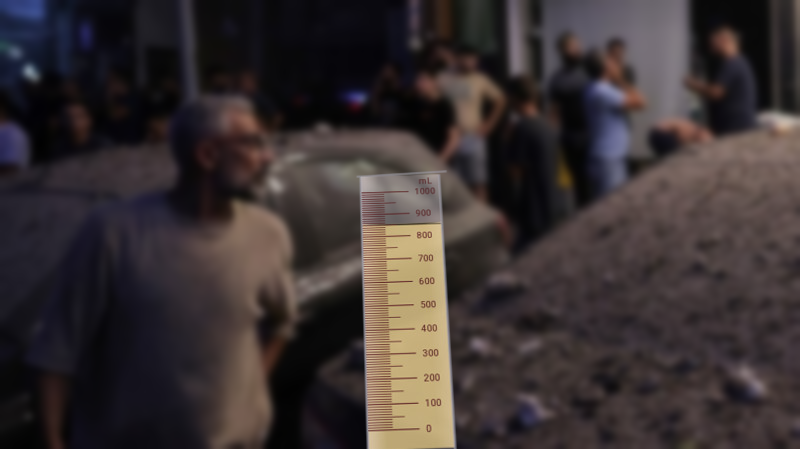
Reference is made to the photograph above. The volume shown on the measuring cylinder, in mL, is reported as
850 mL
